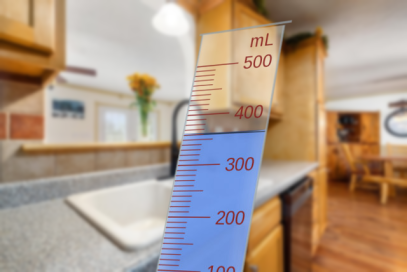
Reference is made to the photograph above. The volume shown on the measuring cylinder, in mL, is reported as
360 mL
